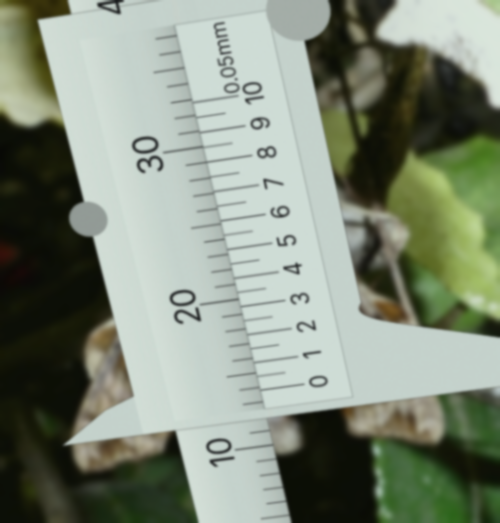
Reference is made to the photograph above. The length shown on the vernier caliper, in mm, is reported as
13.8 mm
